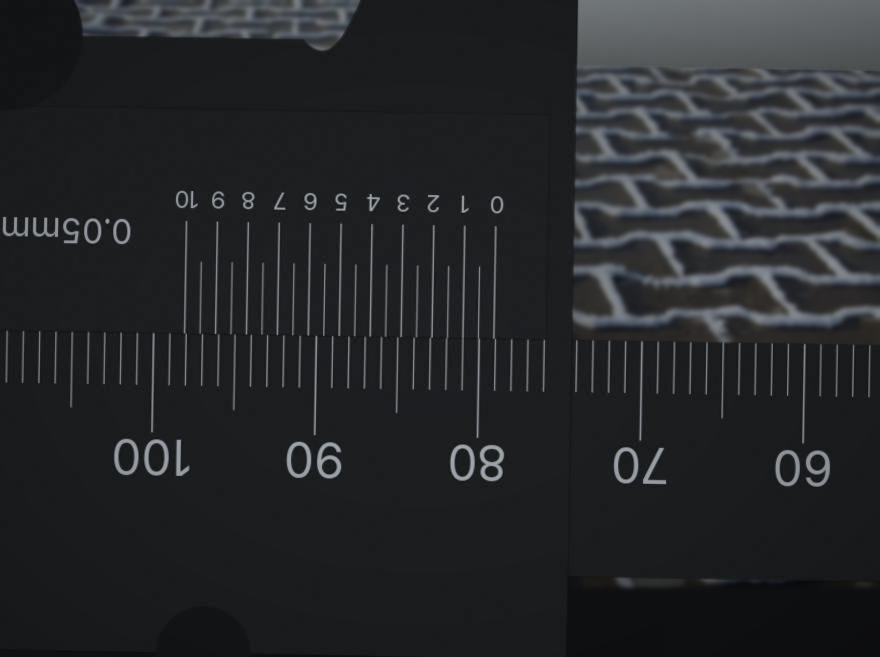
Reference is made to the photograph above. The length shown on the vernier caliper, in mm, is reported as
79.1 mm
